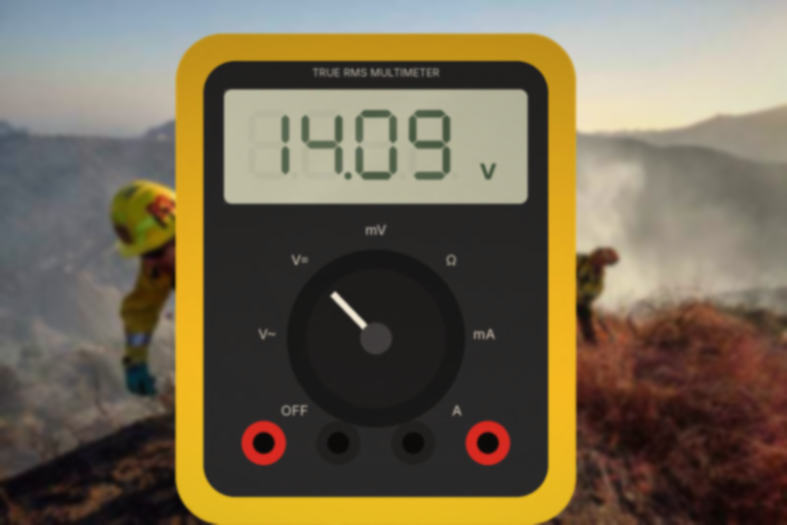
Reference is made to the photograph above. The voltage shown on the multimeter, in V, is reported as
14.09 V
